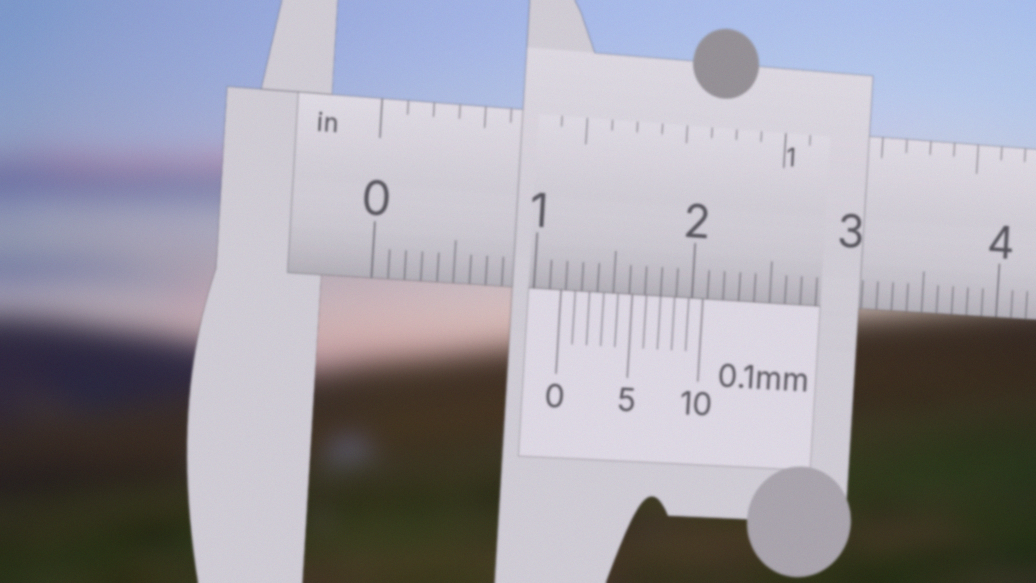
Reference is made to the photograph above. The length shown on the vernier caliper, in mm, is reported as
11.7 mm
